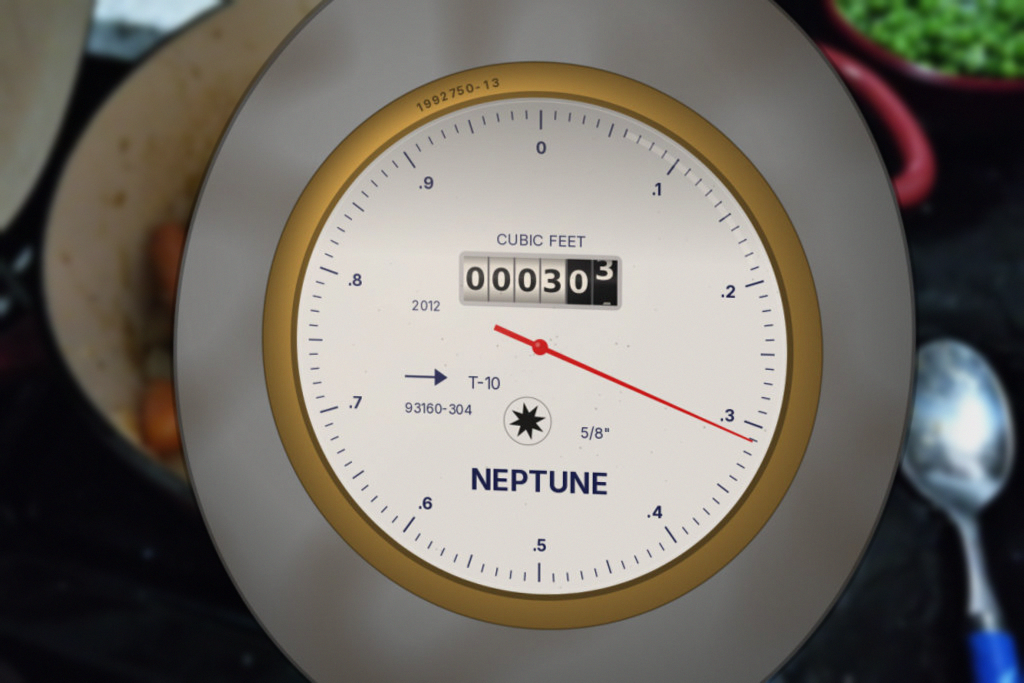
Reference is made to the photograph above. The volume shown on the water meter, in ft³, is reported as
303.31 ft³
